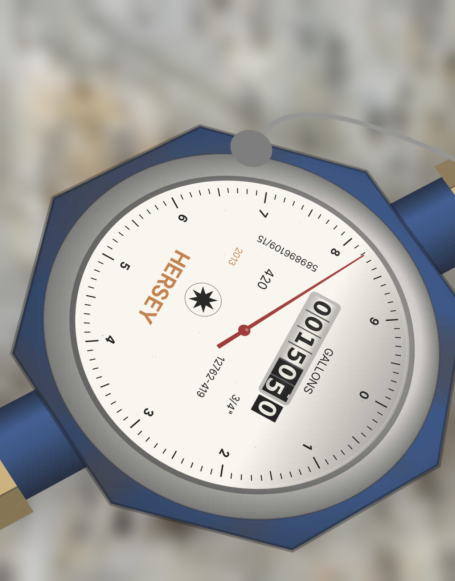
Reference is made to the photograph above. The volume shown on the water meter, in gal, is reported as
15048.2 gal
